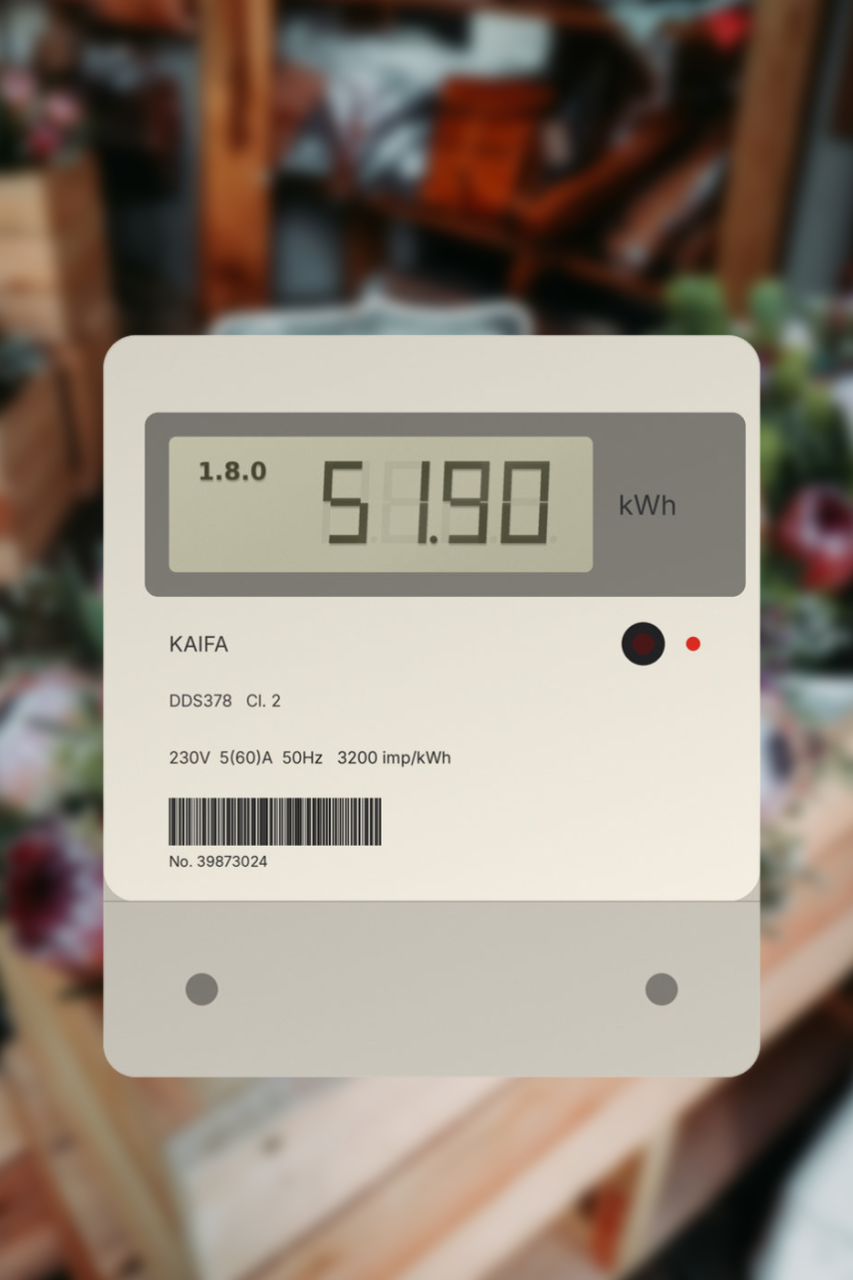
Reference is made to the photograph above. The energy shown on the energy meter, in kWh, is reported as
51.90 kWh
